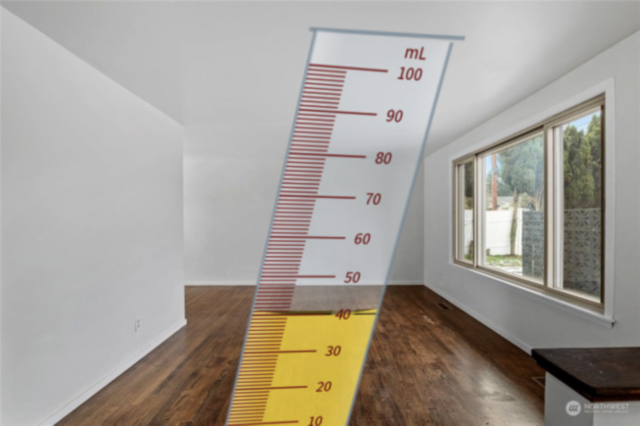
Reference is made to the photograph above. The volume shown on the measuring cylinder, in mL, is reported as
40 mL
